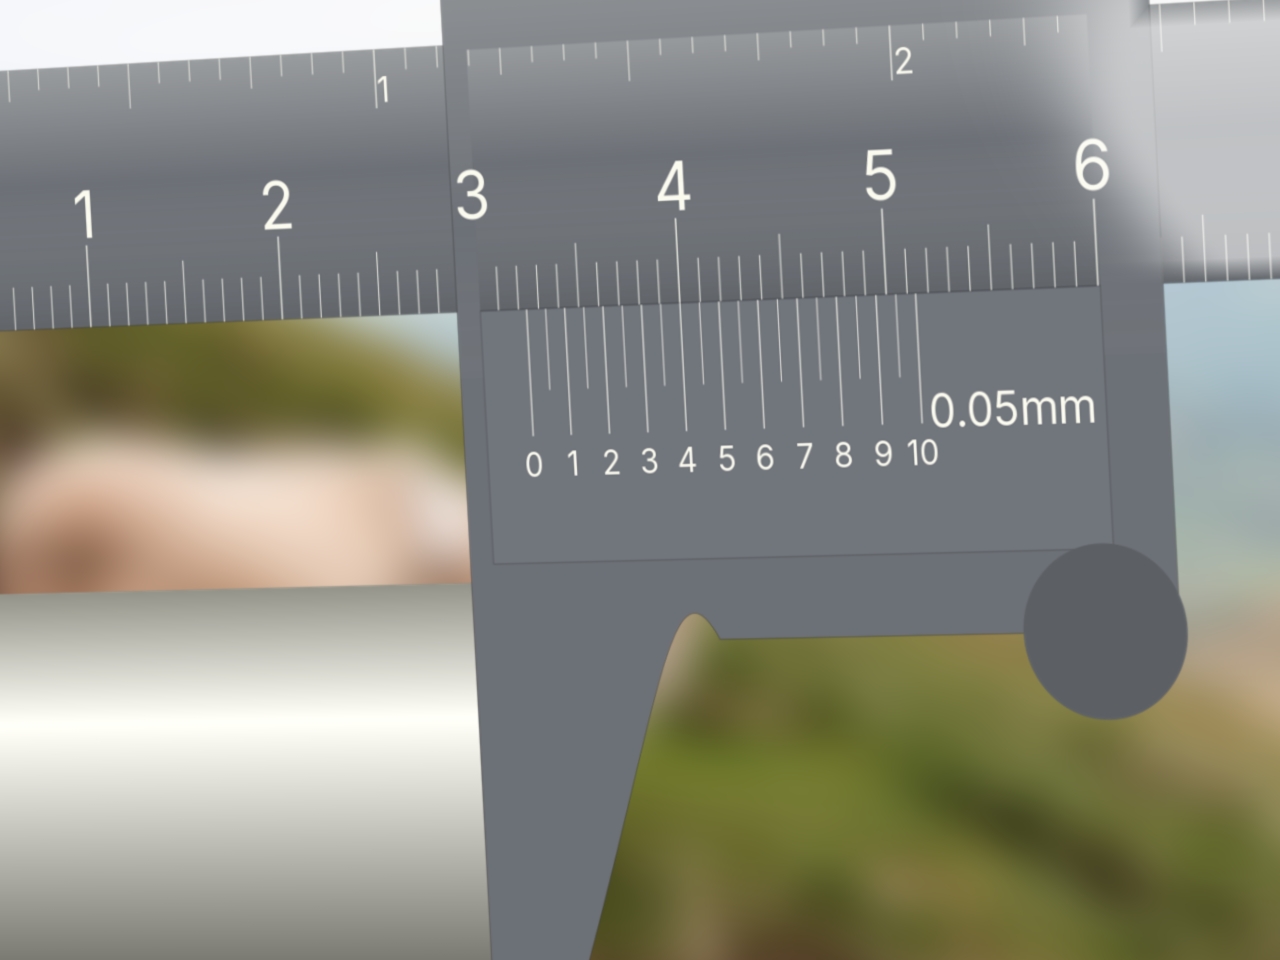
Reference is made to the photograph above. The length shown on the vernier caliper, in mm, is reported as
32.4 mm
